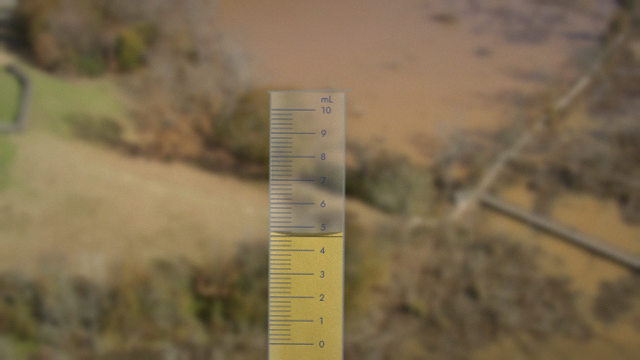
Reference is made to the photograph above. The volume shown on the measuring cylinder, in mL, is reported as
4.6 mL
